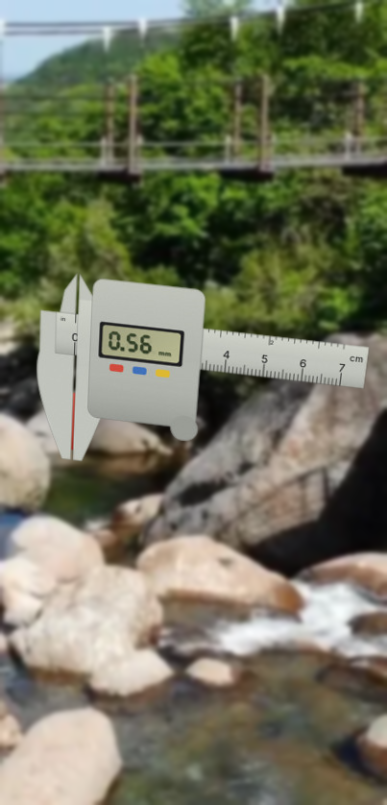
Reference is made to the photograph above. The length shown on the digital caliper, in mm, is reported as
0.56 mm
